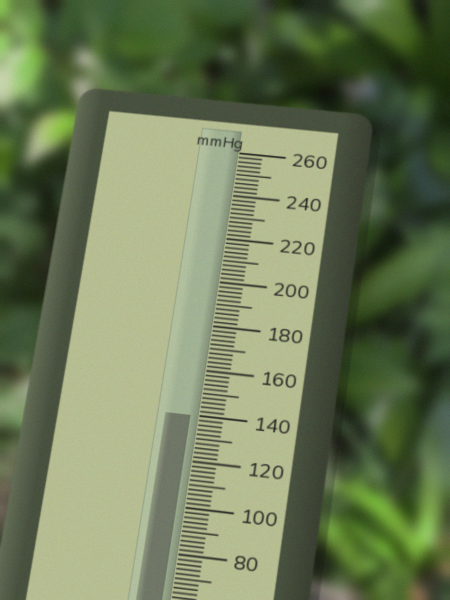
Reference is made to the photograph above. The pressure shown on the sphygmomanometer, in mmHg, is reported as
140 mmHg
